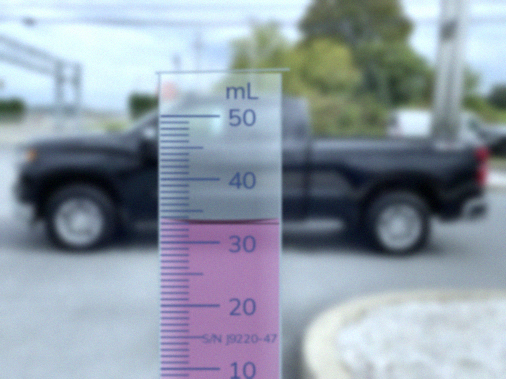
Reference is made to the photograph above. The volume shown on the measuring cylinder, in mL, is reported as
33 mL
